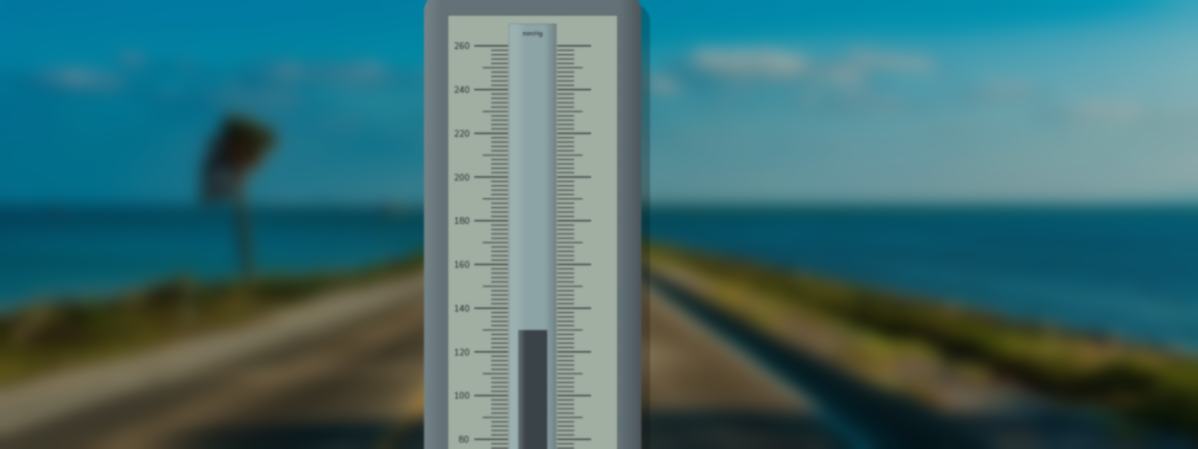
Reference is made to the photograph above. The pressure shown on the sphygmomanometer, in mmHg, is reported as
130 mmHg
